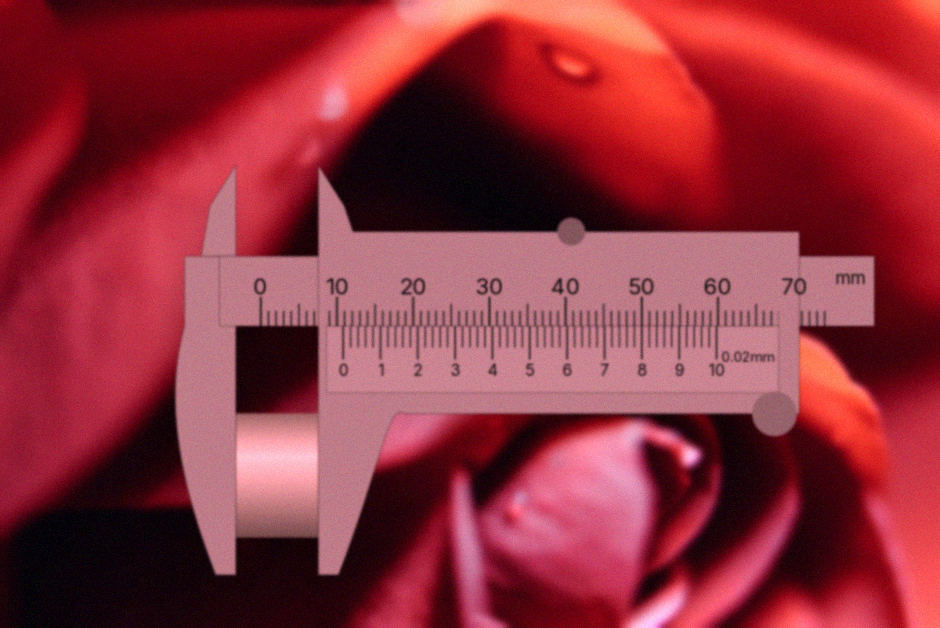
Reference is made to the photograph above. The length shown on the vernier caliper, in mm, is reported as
10.8 mm
